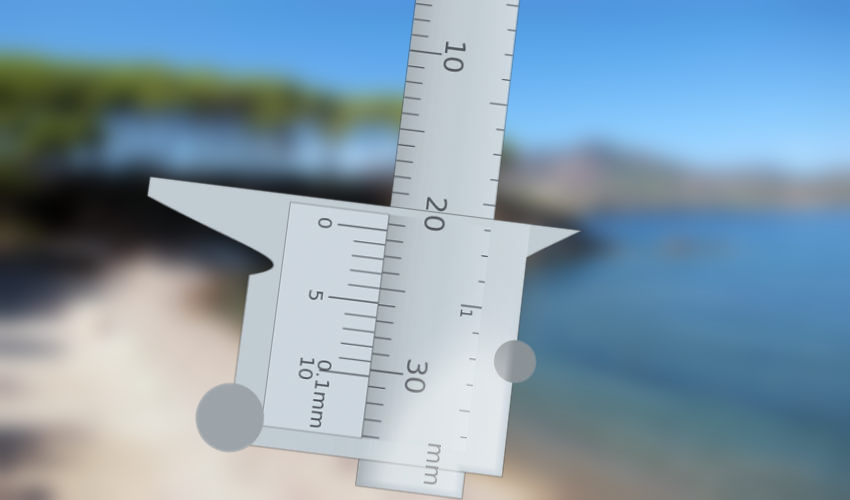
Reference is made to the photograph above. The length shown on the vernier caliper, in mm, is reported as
21.4 mm
